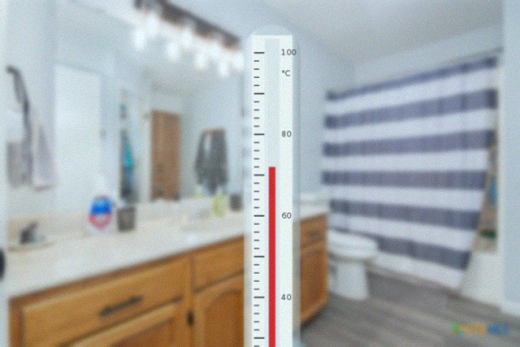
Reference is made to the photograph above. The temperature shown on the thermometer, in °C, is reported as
72 °C
